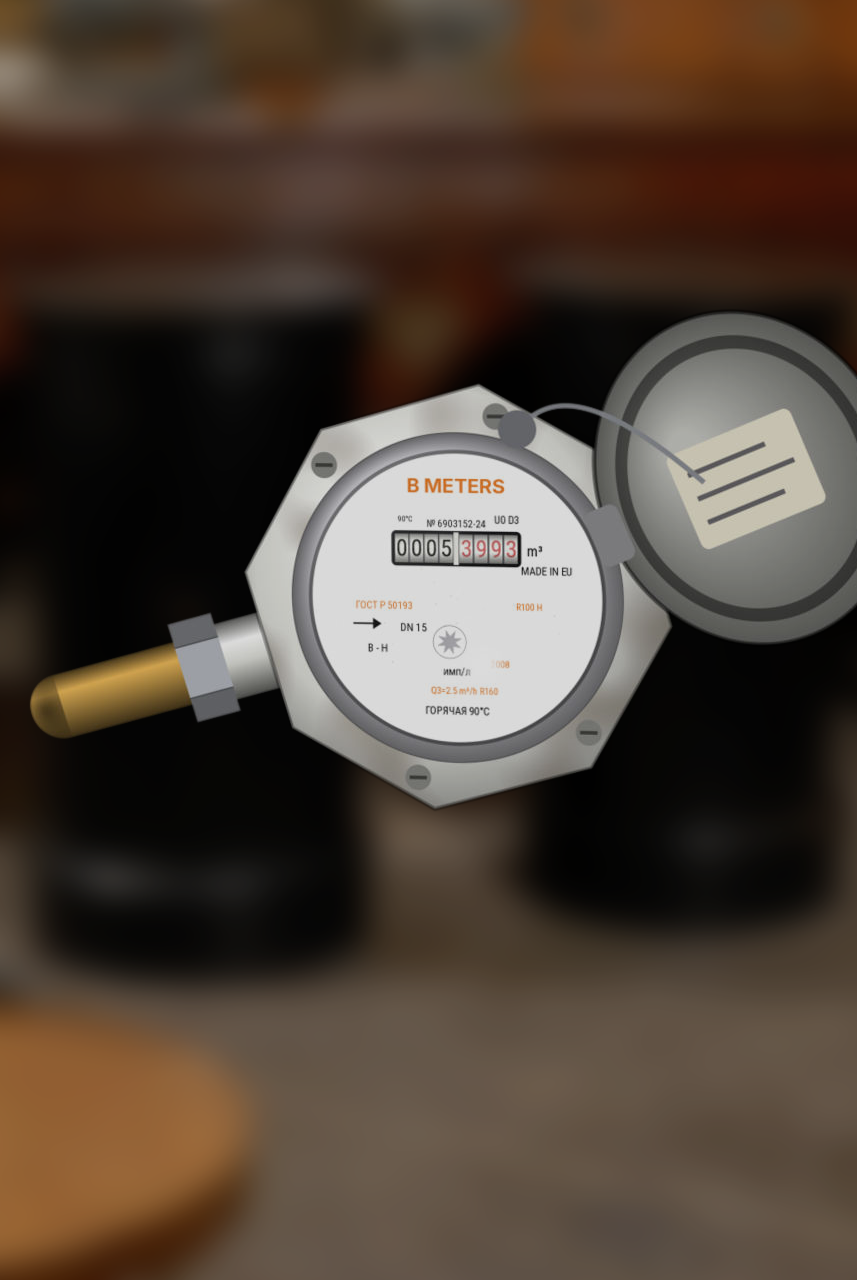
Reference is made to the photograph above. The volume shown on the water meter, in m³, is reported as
5.3993 m³
